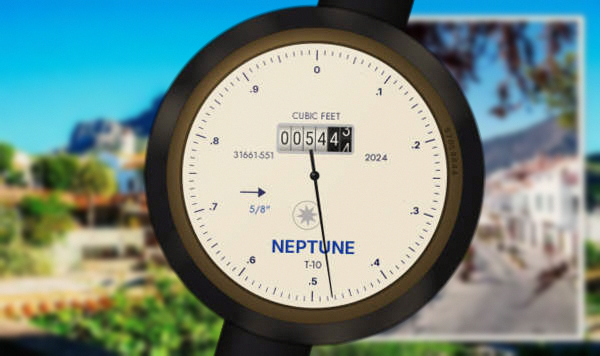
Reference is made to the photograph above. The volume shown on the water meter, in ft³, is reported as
5443.47 ft³
